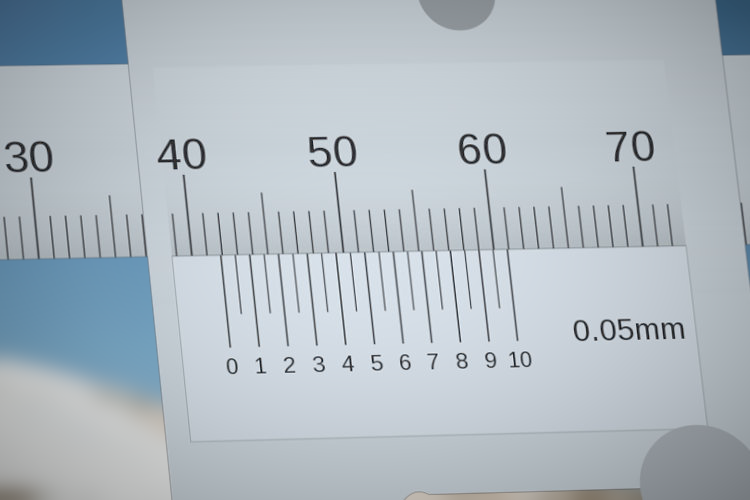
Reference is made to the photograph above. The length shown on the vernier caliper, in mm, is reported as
41.9 mm
